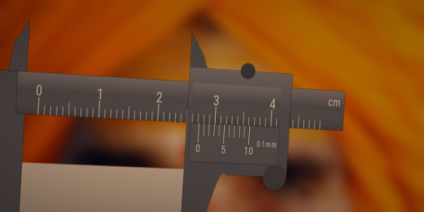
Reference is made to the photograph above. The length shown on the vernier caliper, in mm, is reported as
27.2 mm
